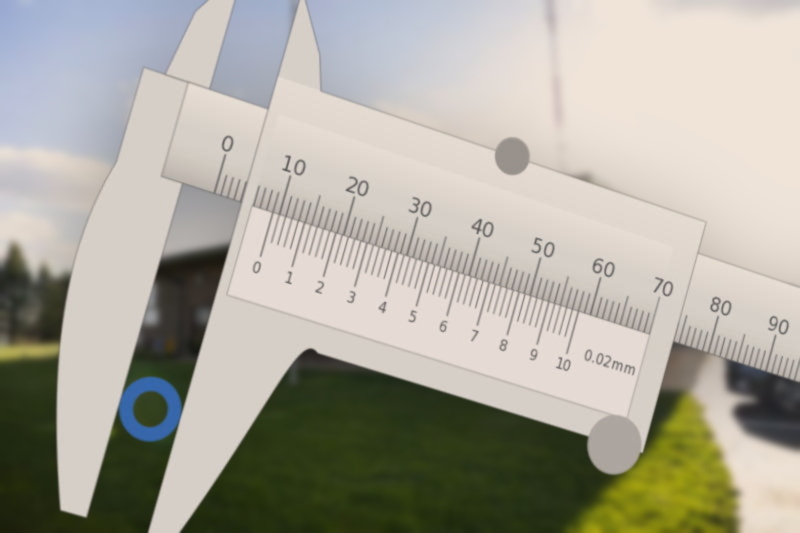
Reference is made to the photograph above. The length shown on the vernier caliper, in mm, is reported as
9.0 mm
